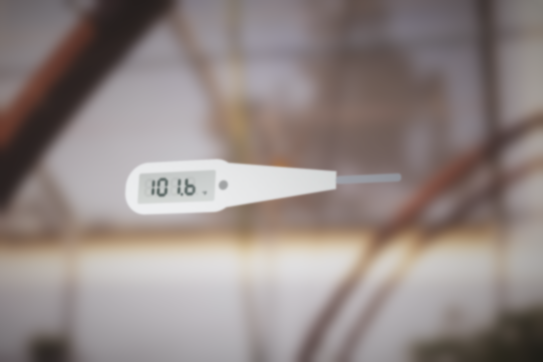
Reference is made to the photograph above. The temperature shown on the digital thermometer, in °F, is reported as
101.6 °F
